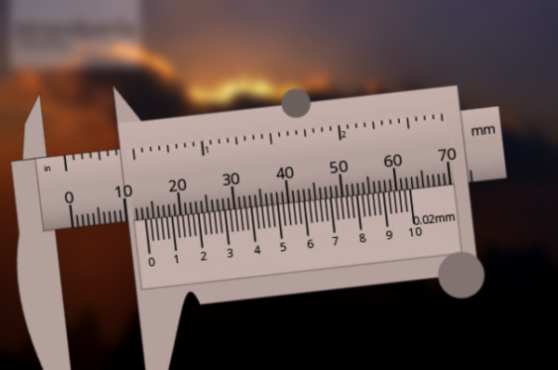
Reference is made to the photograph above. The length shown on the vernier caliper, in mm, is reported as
13.5 mm
